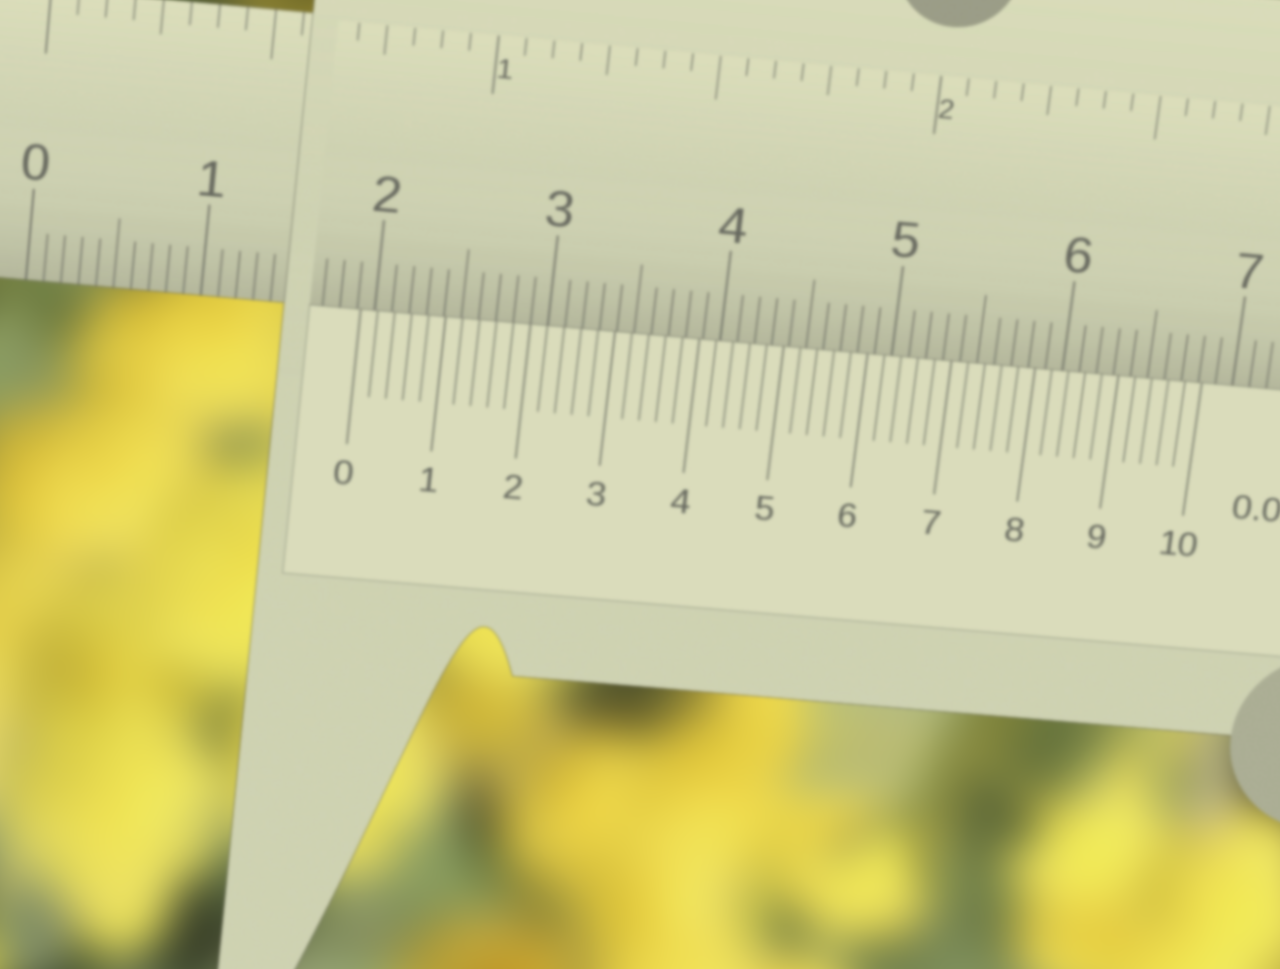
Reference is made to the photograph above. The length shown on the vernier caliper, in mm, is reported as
19.2 mm
